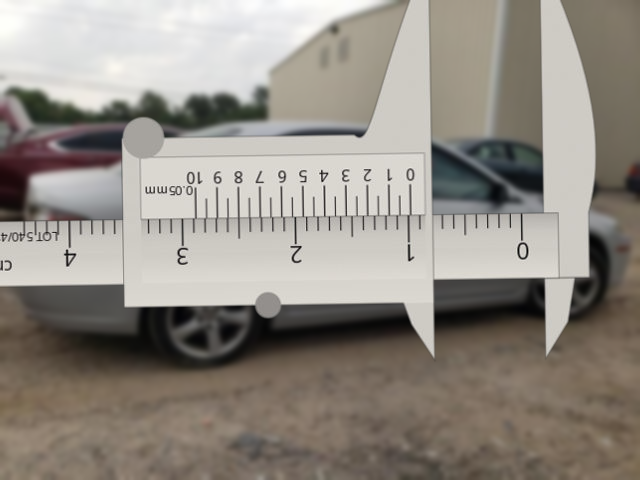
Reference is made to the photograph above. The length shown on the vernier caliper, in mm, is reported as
9.8 mm
